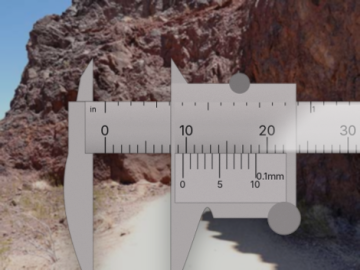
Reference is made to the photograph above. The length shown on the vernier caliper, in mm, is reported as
9.6 mm
